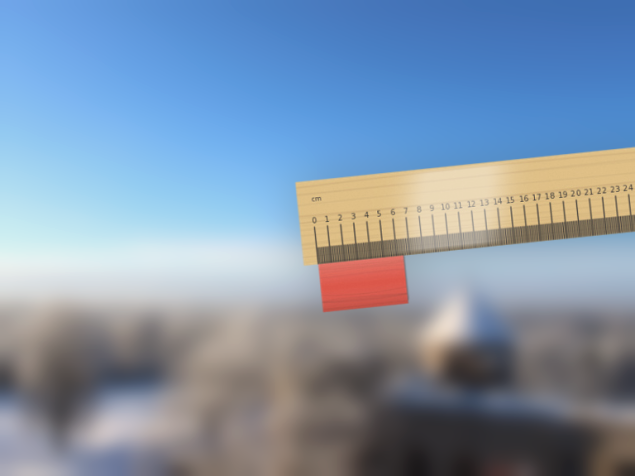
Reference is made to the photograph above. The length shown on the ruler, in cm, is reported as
6.5 cm
